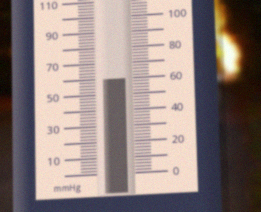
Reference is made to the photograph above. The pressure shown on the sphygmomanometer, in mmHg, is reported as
60 mmHg
